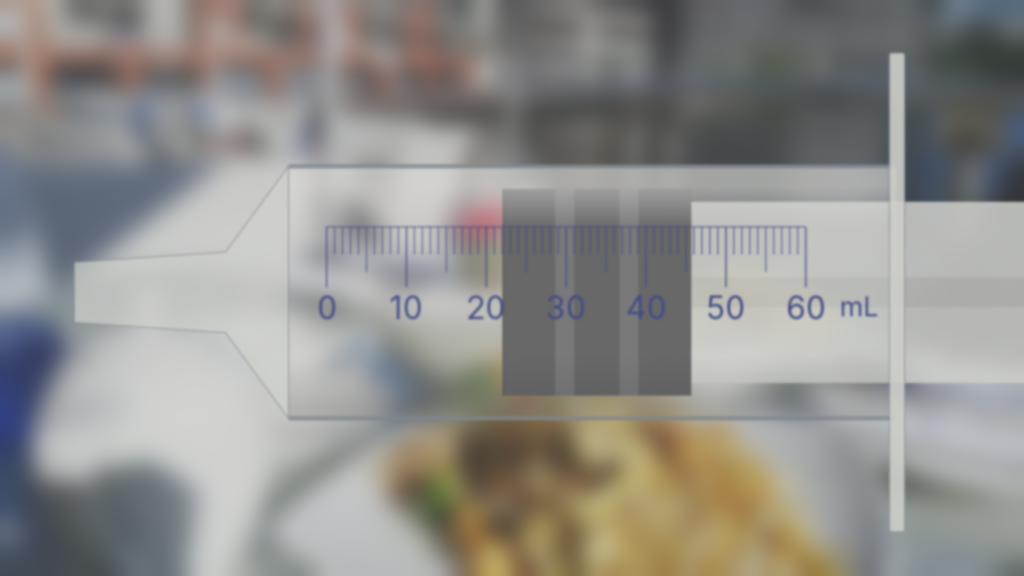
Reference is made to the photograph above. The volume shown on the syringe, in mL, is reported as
22 mL
